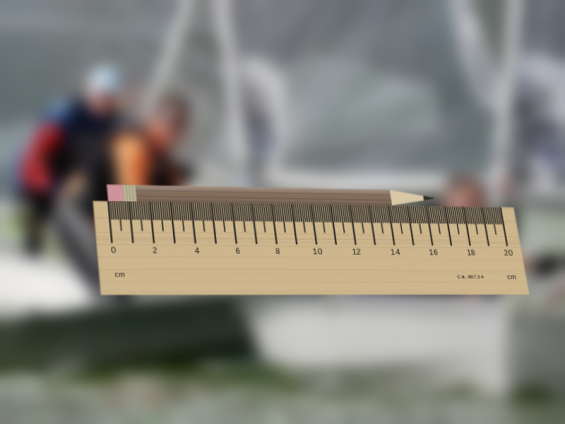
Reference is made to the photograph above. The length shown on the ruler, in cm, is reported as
16.5 cm
